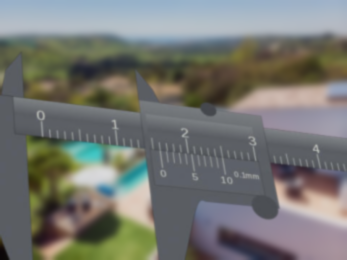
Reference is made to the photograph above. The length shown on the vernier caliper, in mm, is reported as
16.0 mm
